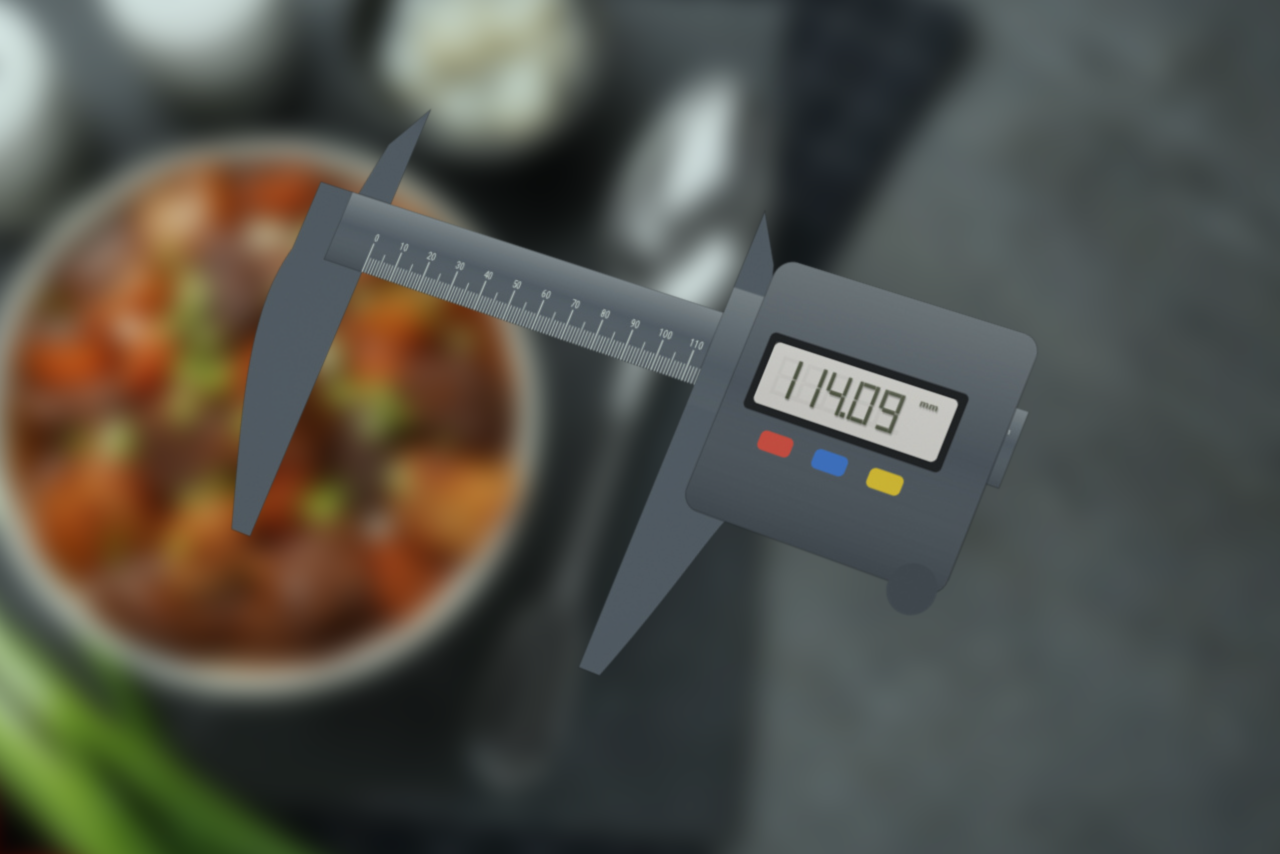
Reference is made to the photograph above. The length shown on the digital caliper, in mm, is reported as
114.09 mm
